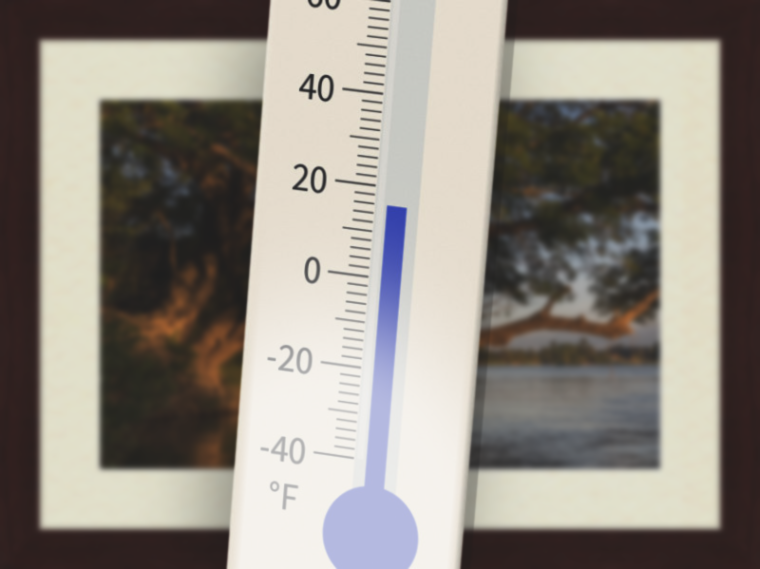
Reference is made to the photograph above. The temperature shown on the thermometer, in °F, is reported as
16 °F
